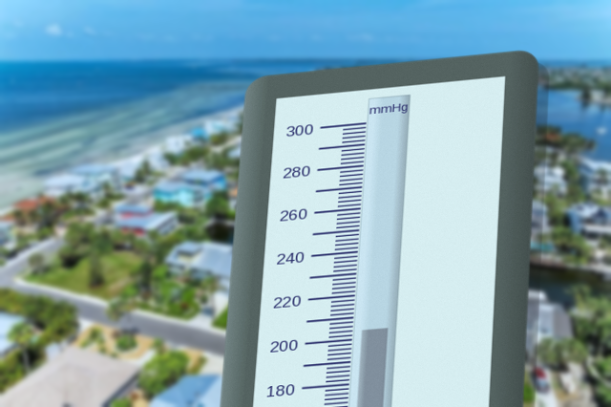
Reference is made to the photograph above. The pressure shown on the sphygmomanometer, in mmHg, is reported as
204 mmHg
